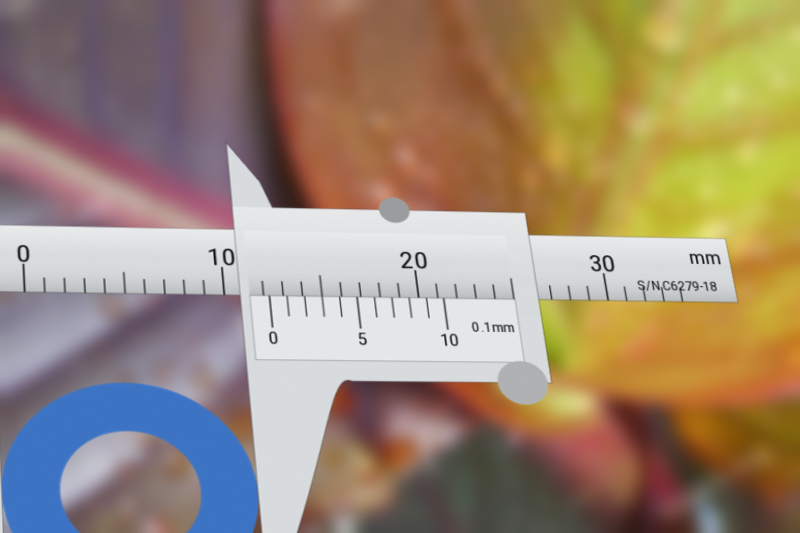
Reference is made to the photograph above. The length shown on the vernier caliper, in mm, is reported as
12.3 mm
